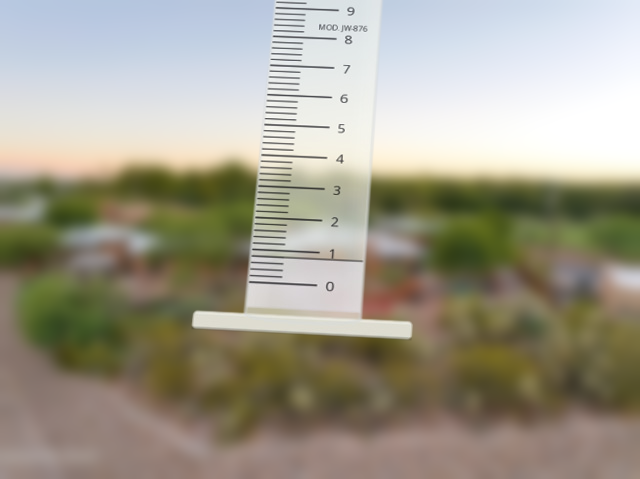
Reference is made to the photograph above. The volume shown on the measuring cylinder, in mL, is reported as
0.8 mL
